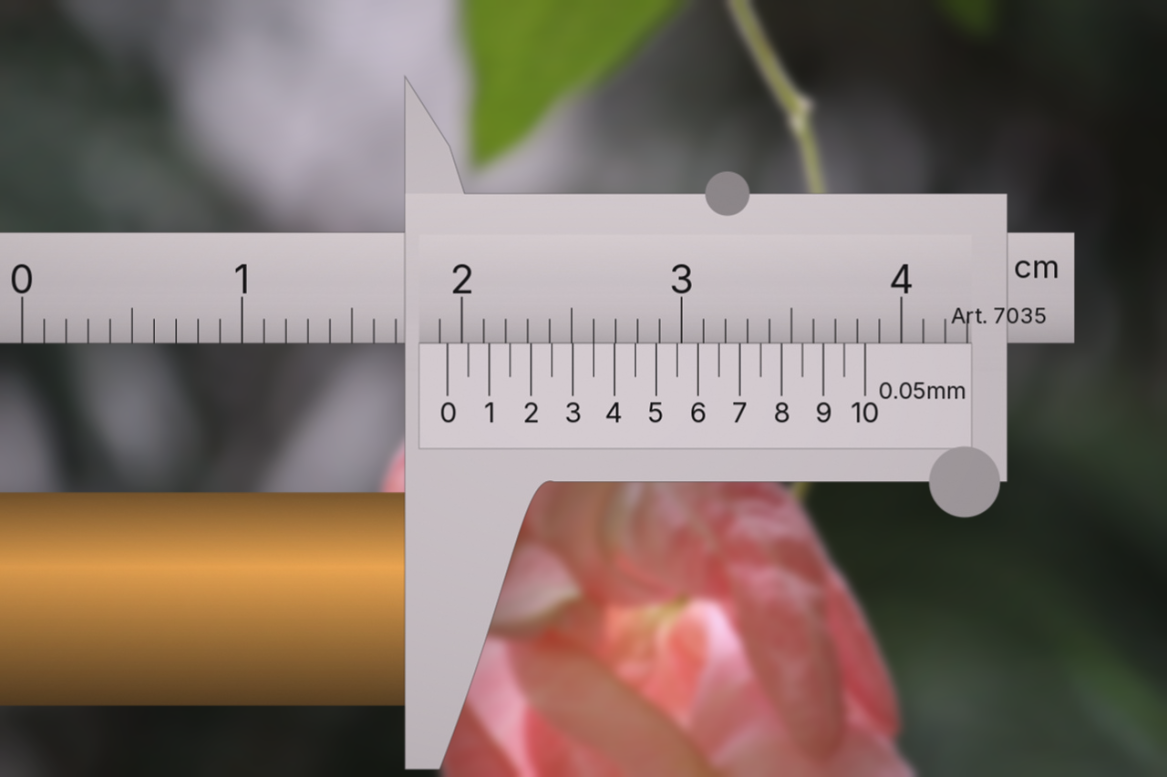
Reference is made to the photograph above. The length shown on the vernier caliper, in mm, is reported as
19.35 mm
